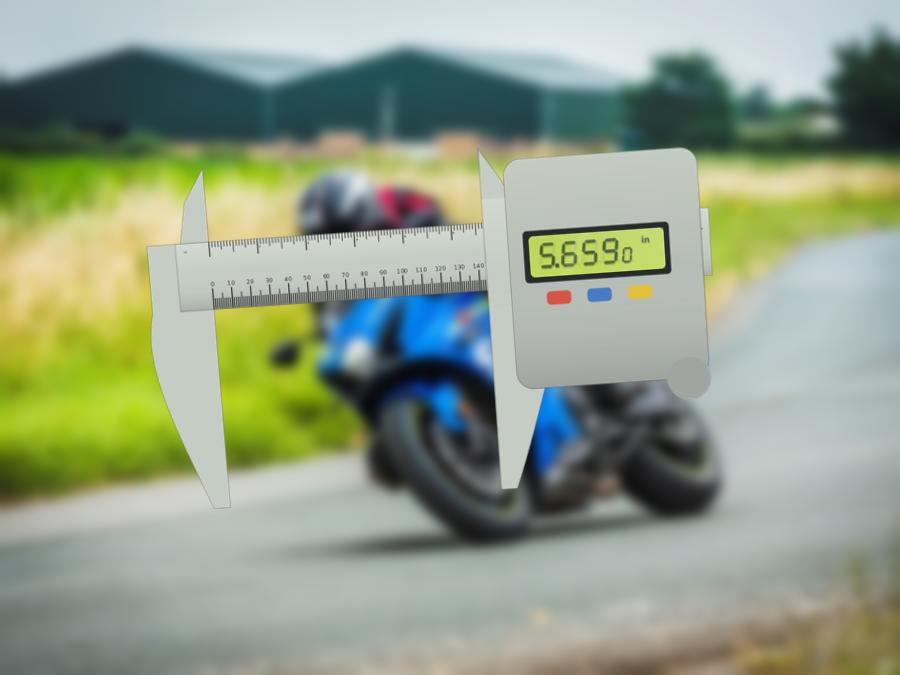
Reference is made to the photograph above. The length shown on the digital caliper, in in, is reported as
5.6590 in
